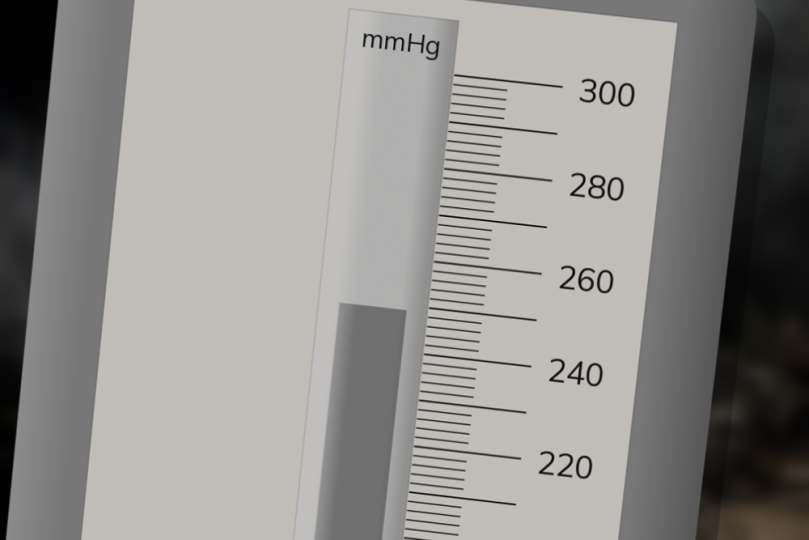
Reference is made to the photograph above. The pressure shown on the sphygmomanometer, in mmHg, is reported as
249 mmHg
